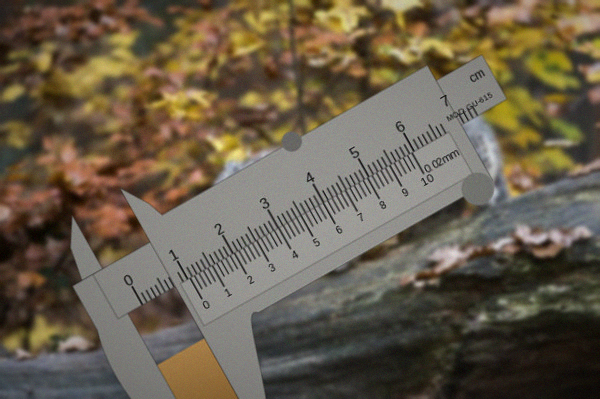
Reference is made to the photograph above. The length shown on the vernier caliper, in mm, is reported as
10.5 mm
